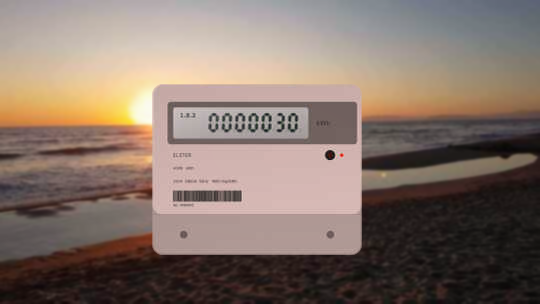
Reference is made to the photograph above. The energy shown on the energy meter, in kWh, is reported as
30 kWh
